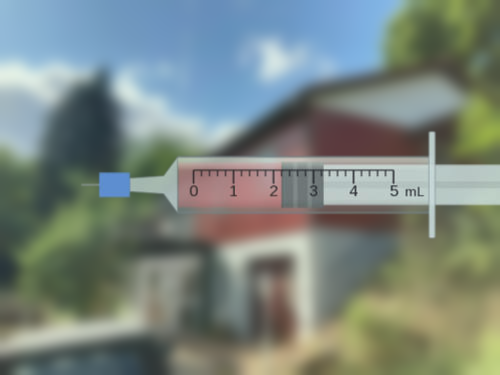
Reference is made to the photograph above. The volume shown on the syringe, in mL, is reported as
2.2 mL
